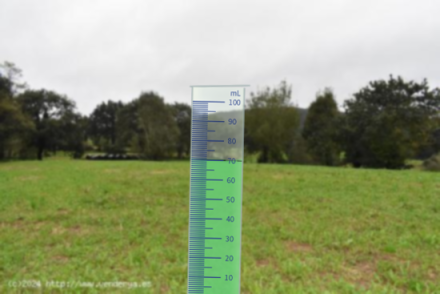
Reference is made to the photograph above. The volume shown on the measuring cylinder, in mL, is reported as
70 mL
